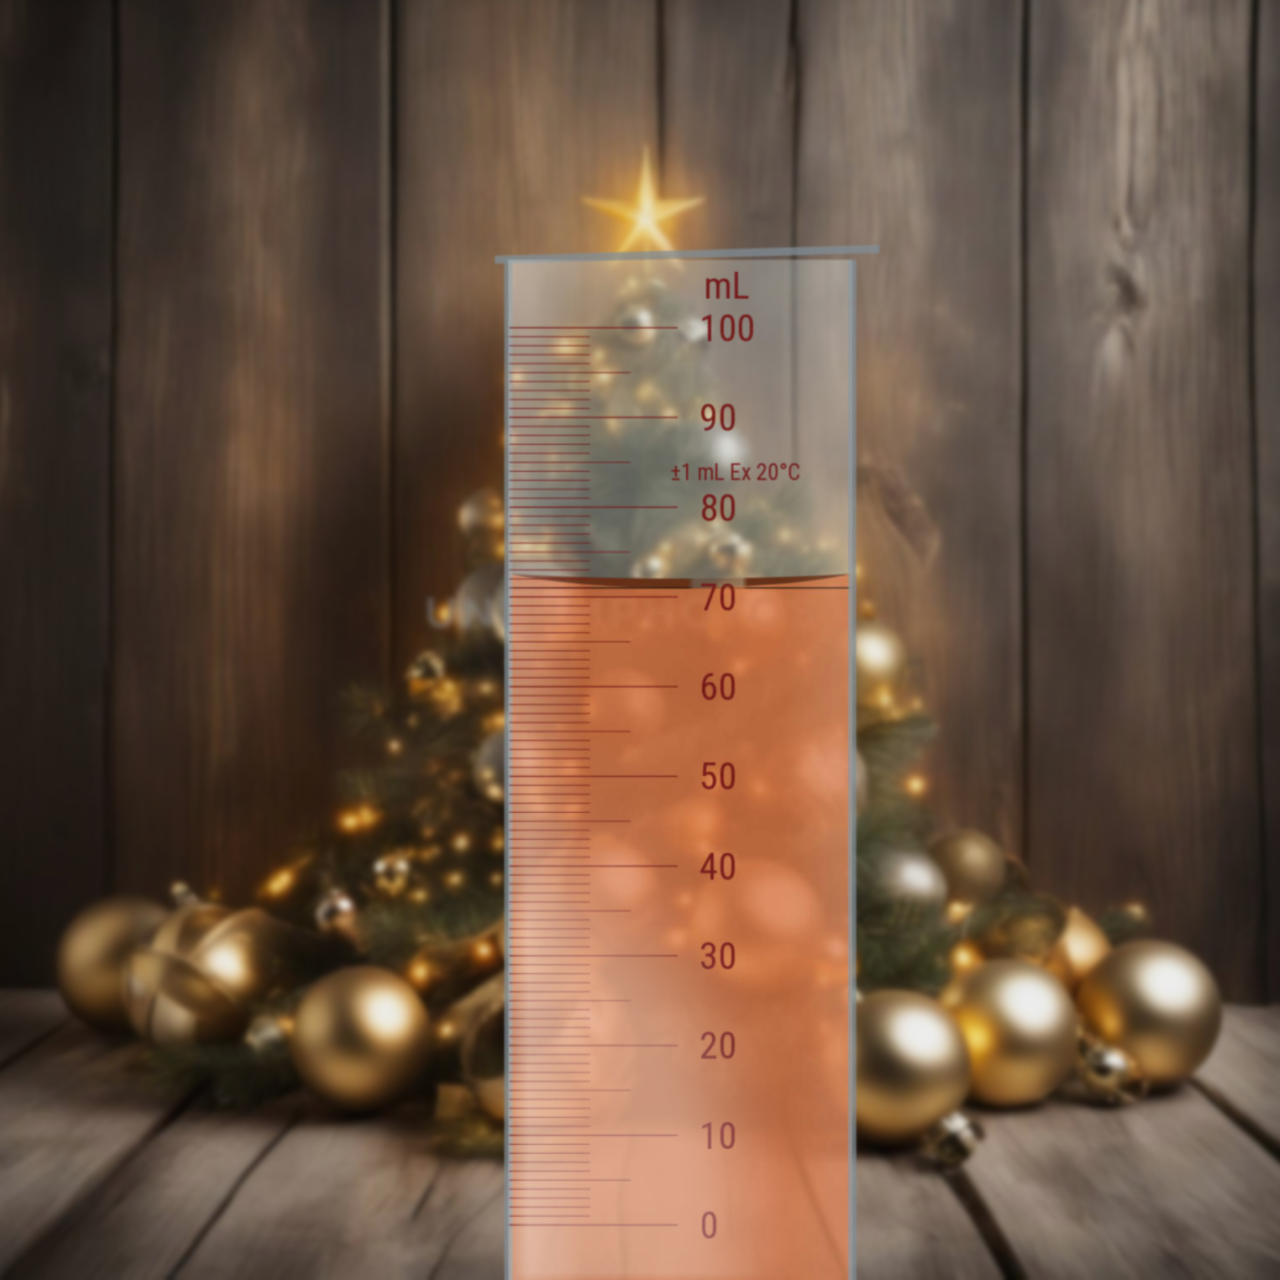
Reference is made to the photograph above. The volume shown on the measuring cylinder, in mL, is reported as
71 mL
